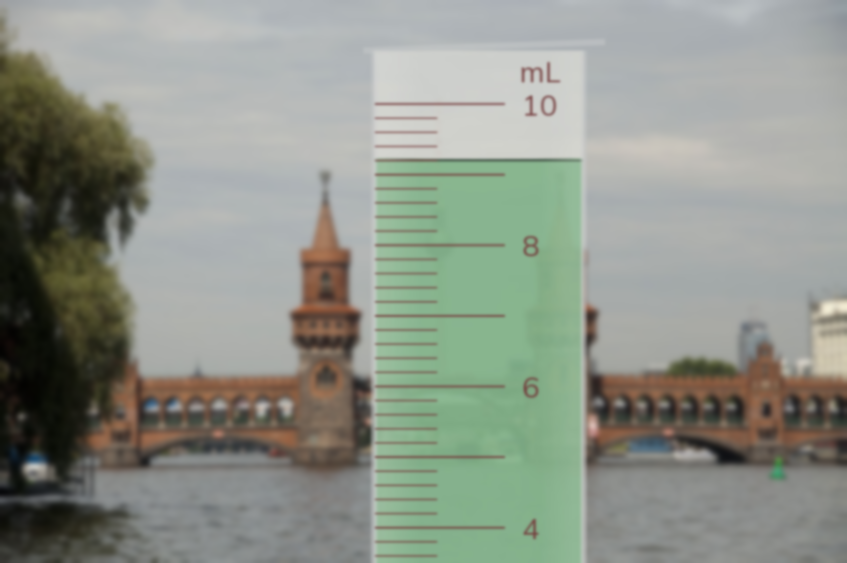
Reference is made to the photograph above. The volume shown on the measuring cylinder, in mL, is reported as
9.2 mL
